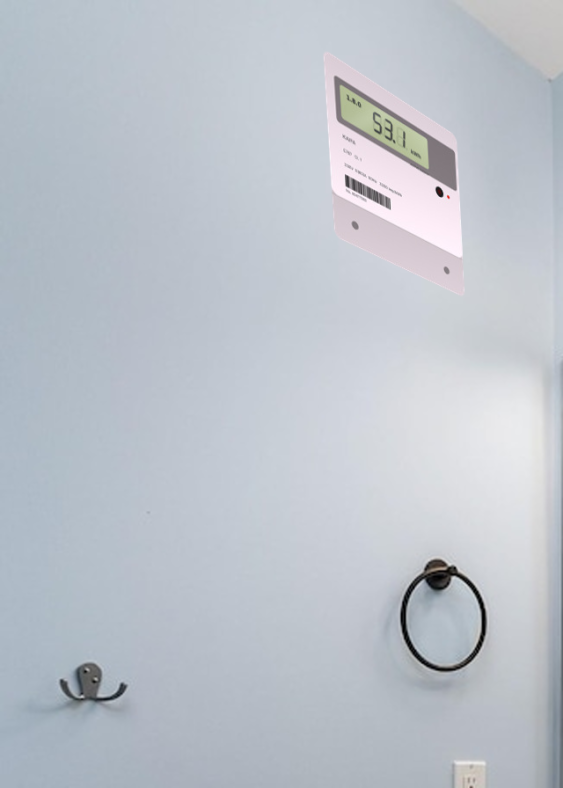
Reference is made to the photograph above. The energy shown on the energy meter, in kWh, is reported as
53.1 kWh
